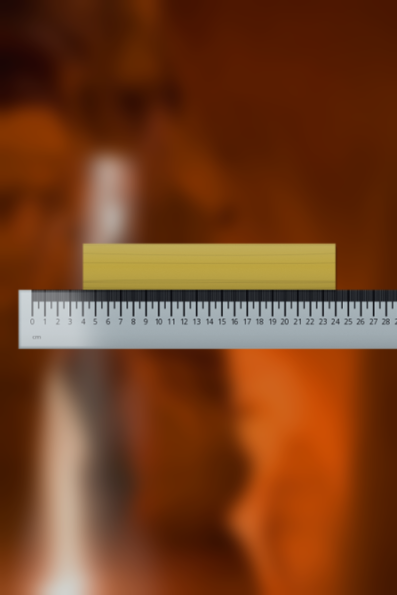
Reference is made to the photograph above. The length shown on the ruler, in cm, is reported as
20 cm
